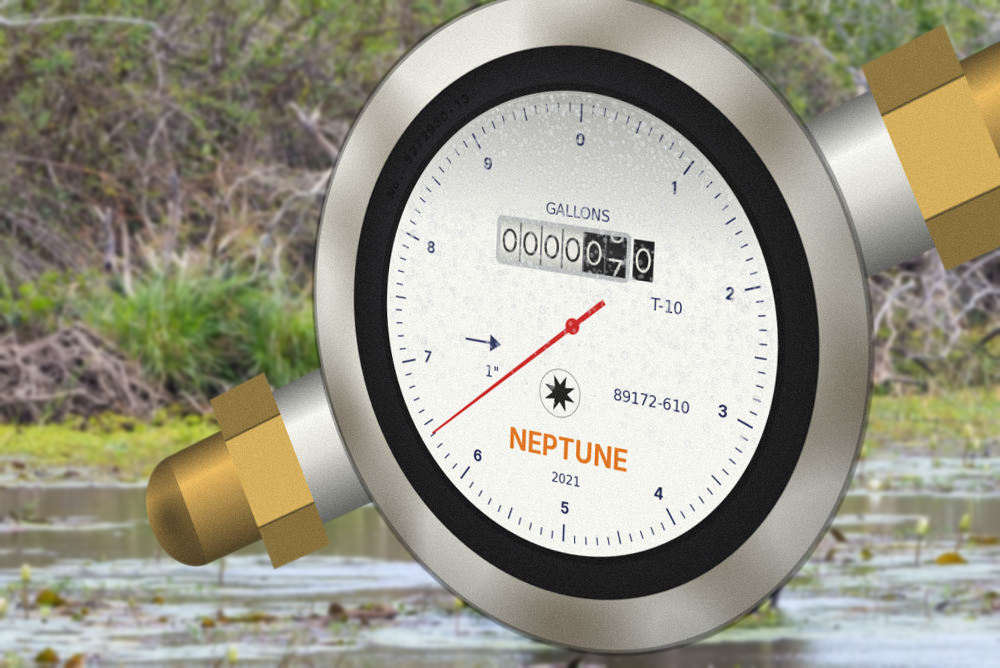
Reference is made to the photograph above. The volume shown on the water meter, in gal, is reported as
66.4 gal
